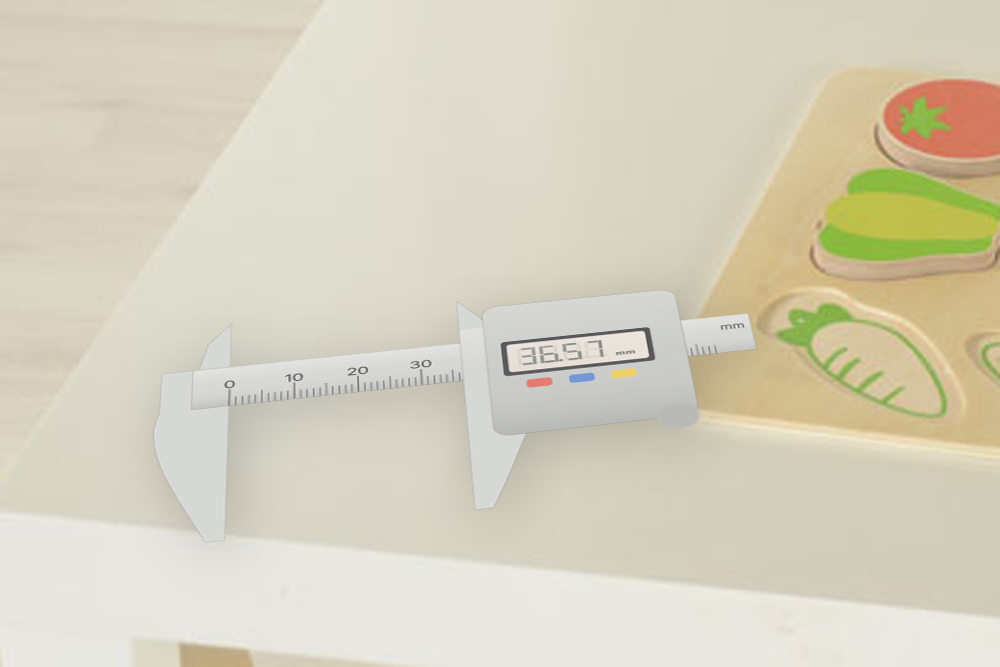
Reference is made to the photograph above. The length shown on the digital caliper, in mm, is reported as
36.57 mm
